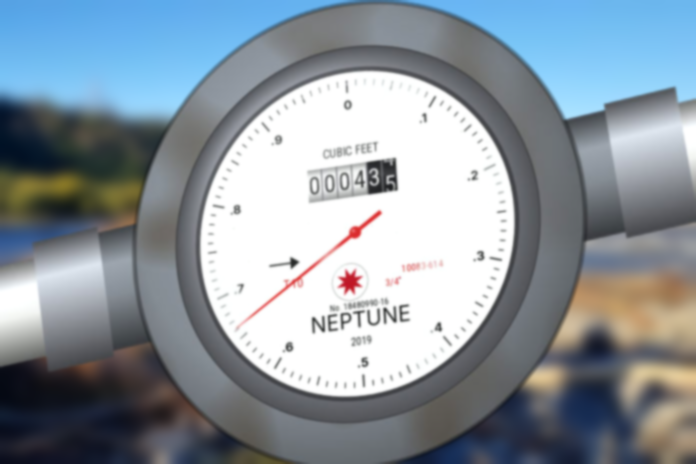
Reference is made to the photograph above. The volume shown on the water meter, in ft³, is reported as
434.66 ft³
